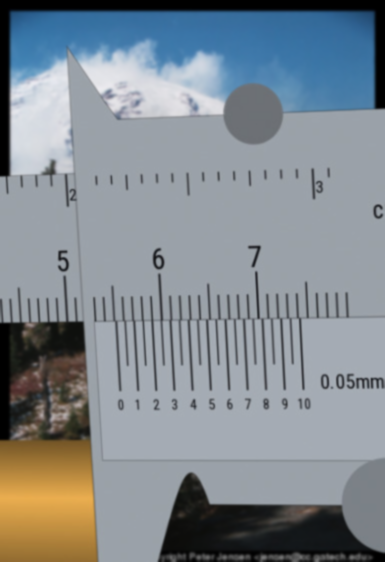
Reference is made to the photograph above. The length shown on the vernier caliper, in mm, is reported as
55.2 mm
